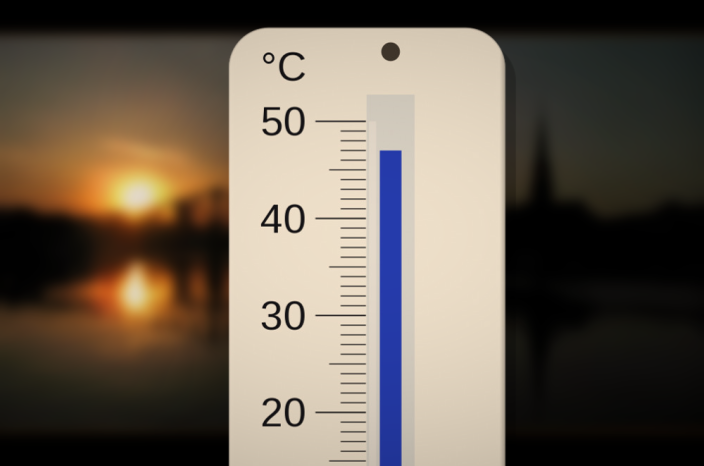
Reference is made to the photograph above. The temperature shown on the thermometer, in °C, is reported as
47 °C
